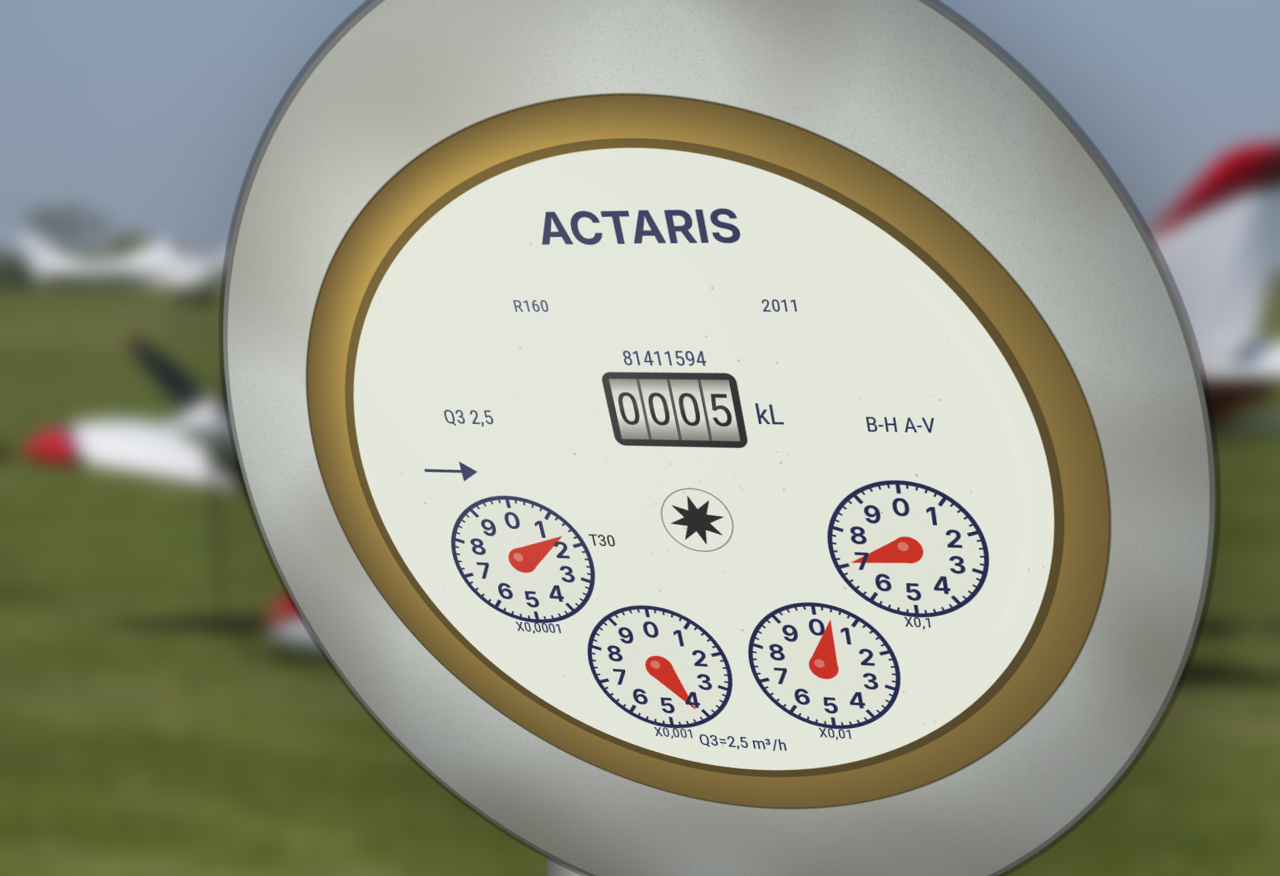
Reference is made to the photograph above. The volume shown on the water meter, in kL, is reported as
5.7041 kL
